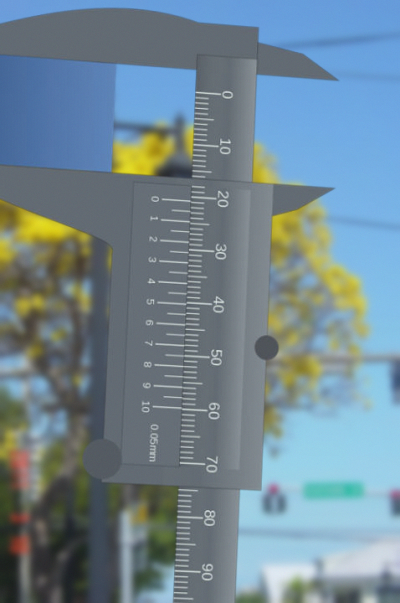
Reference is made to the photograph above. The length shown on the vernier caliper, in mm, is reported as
20.8 mm
